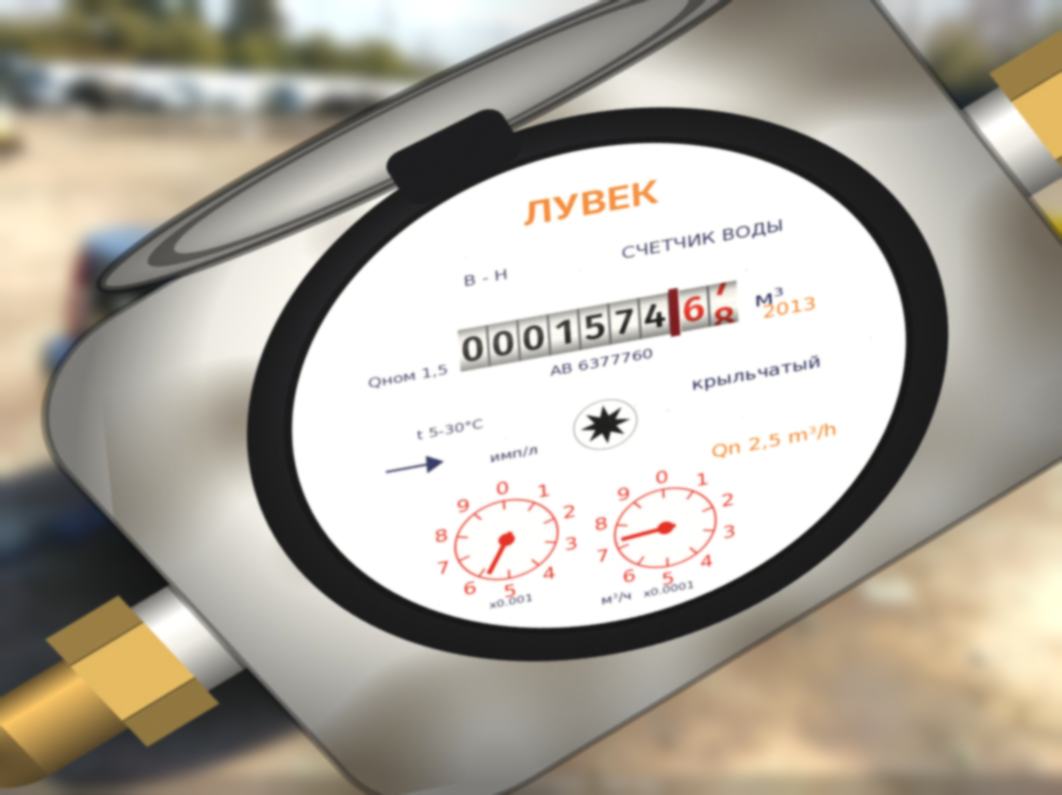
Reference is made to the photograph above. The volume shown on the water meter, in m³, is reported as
1574.6757 m³
